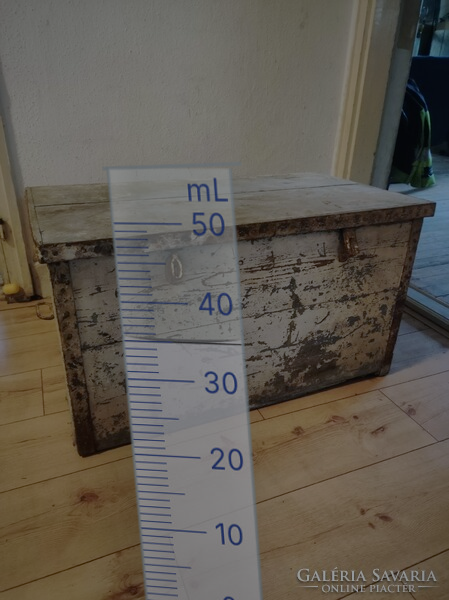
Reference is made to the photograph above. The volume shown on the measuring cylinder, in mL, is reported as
35 mL
